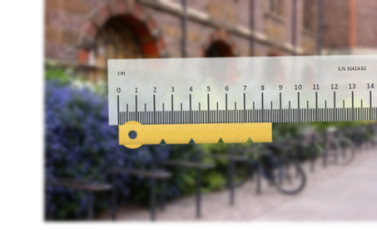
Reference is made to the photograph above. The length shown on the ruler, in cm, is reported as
8.5 cm
